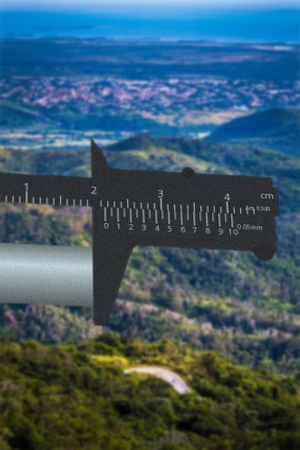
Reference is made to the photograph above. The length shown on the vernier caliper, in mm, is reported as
21.6 mm
